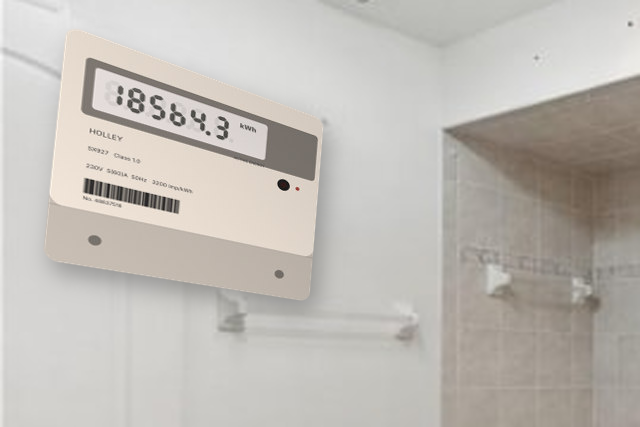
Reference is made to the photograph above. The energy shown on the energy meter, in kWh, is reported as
18564.3 kWh
